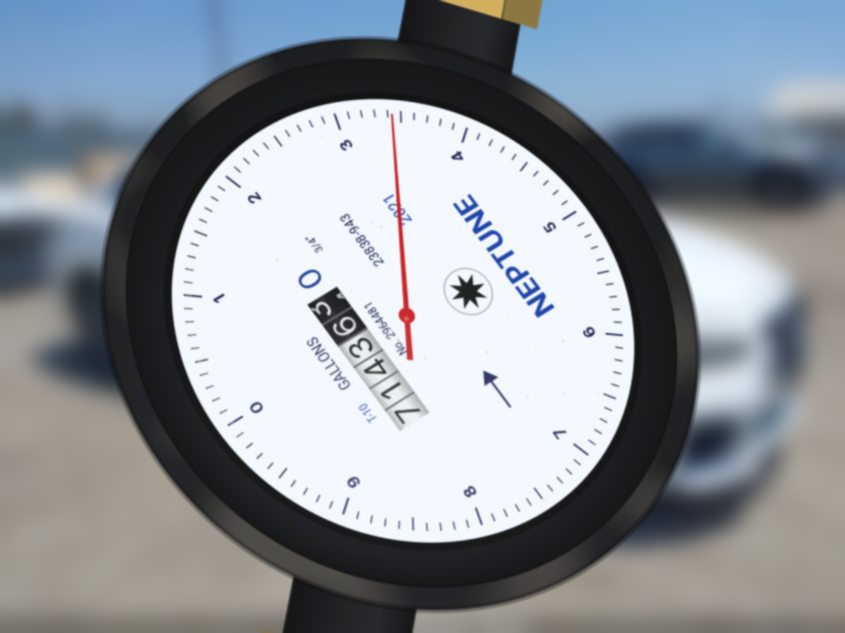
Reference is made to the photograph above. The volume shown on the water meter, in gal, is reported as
7143633.4 gal
